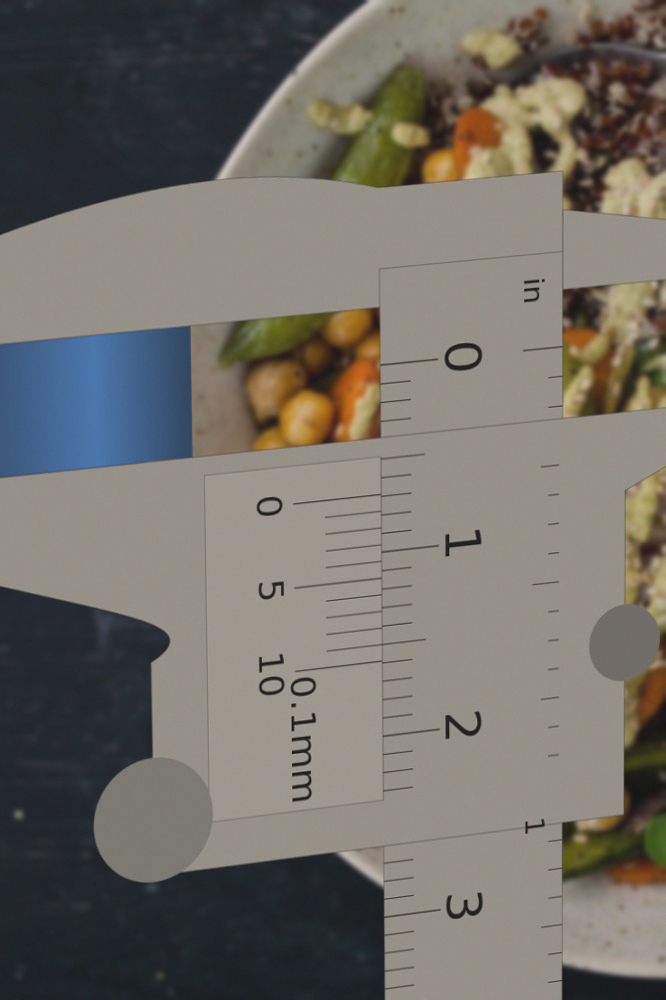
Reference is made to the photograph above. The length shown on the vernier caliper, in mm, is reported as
6.9 mm
